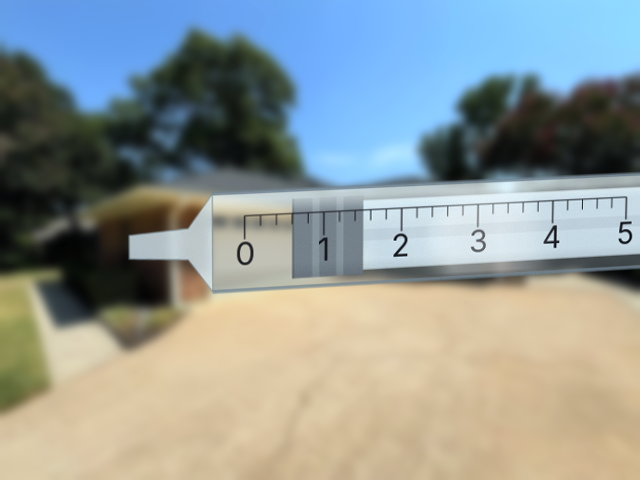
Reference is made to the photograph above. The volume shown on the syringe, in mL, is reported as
0.6 mL
